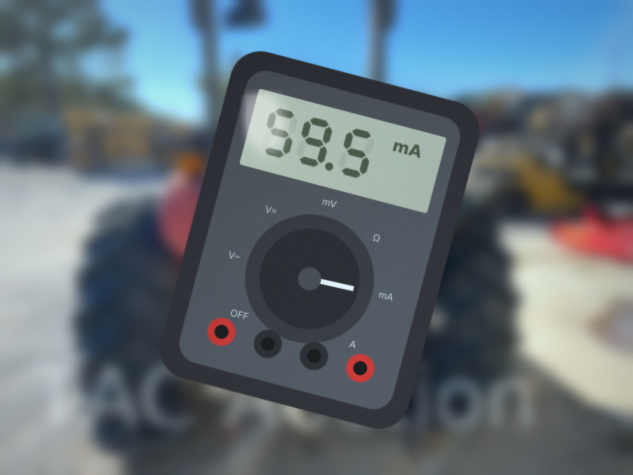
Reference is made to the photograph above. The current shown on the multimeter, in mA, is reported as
59.5 mA
